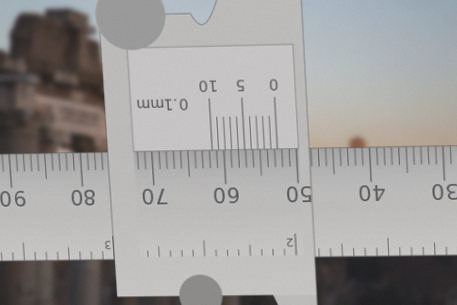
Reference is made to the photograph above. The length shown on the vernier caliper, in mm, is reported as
52.6 mm
